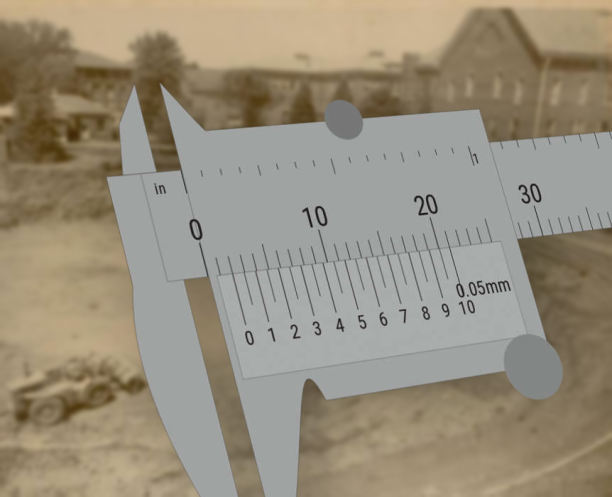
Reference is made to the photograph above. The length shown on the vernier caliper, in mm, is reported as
2.0 mm
